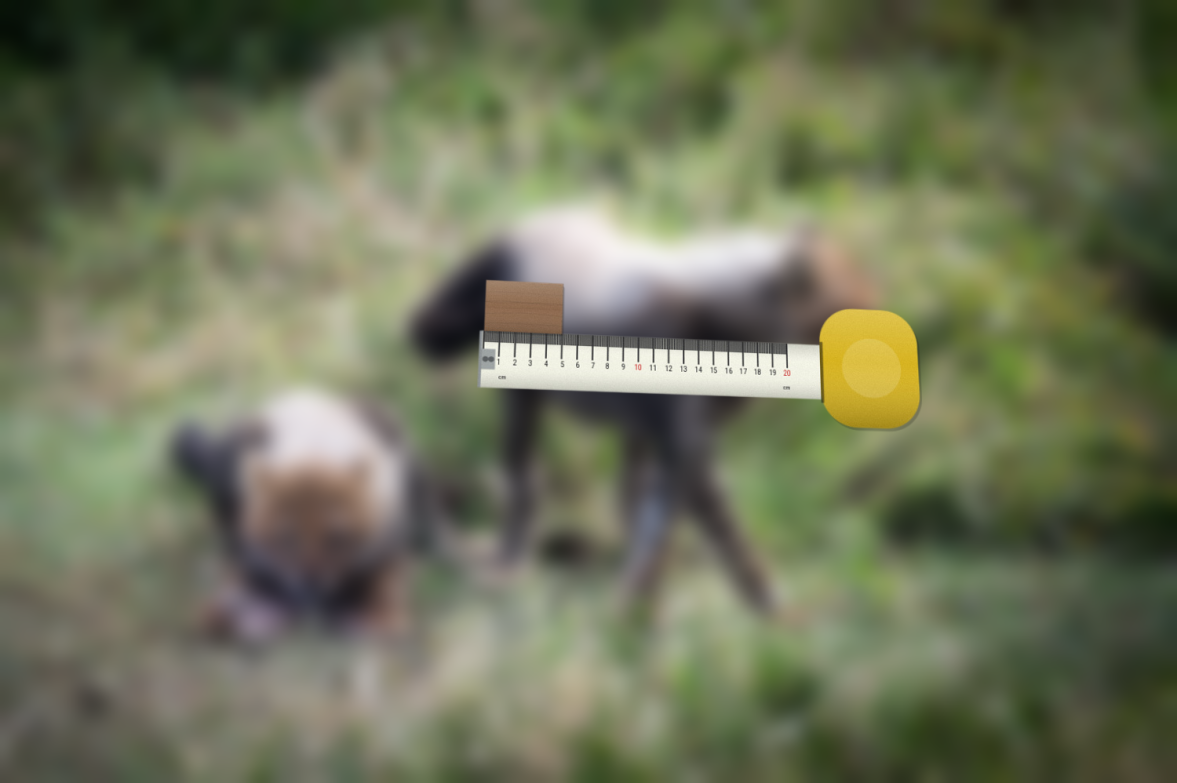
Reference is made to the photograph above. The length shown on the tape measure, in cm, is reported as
5 cm
